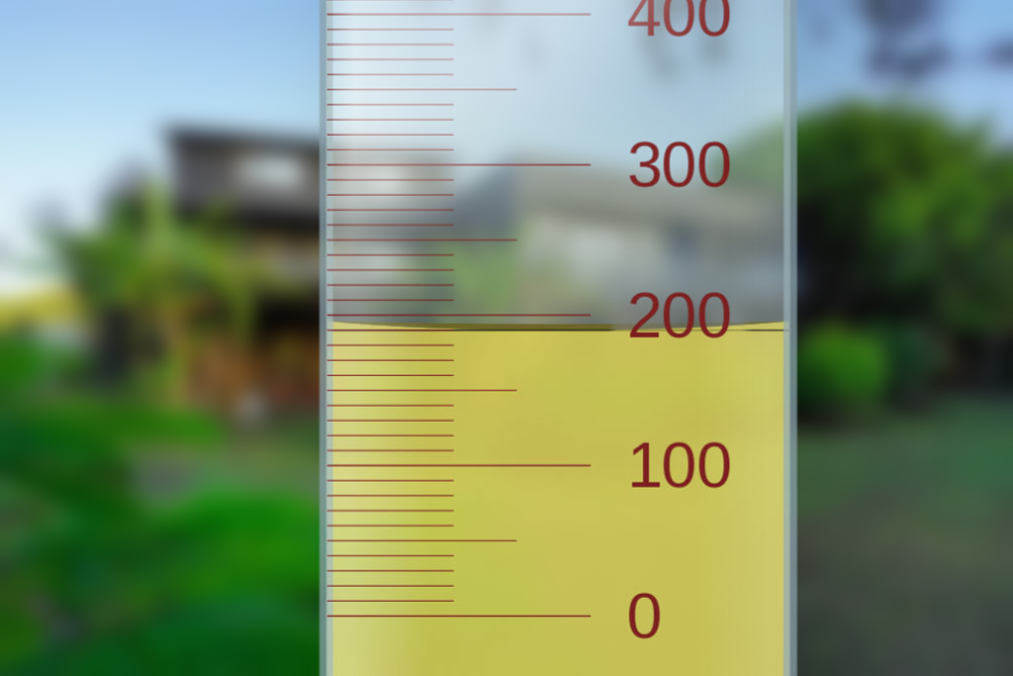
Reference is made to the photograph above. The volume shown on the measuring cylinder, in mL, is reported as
190 mL
